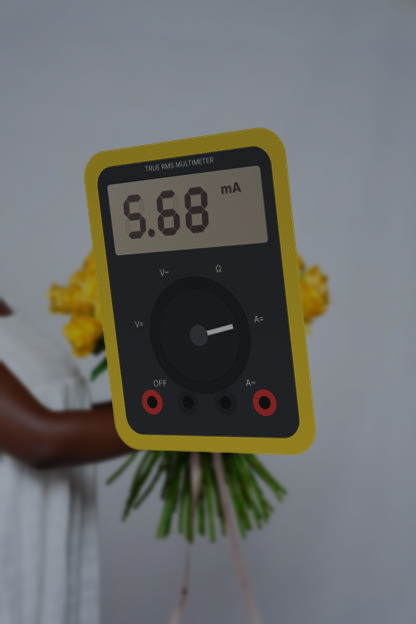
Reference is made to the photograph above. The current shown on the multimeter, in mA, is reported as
5.68 mA
